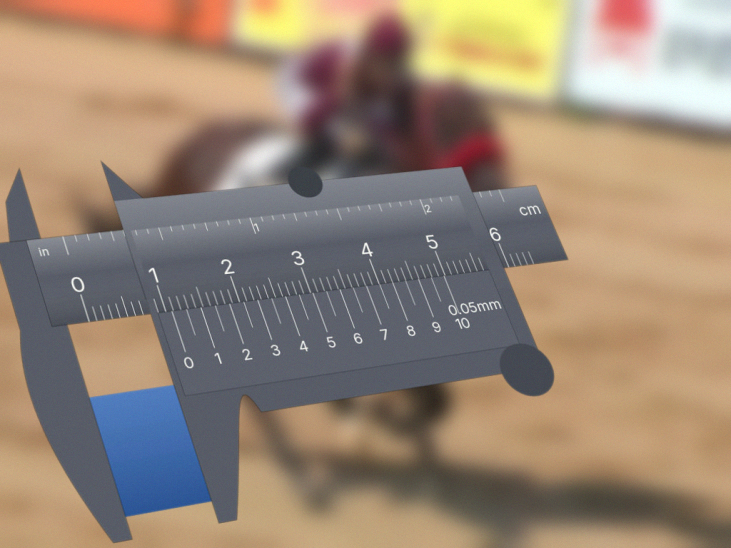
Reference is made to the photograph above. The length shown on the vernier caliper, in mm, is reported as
10.8 mm
